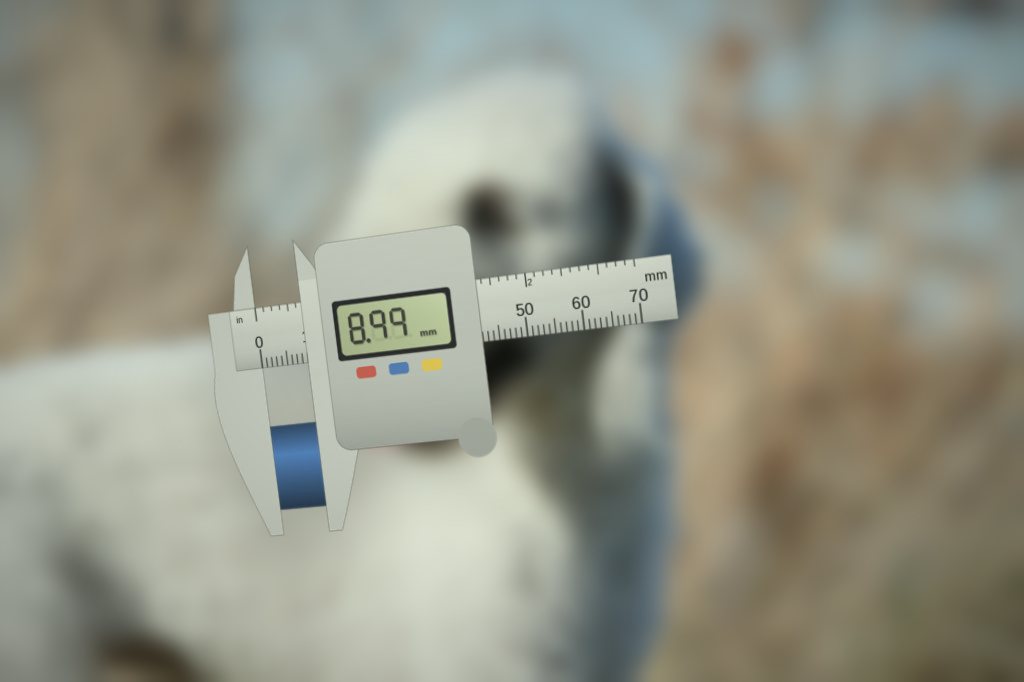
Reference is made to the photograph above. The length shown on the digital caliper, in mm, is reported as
8.99 mm
